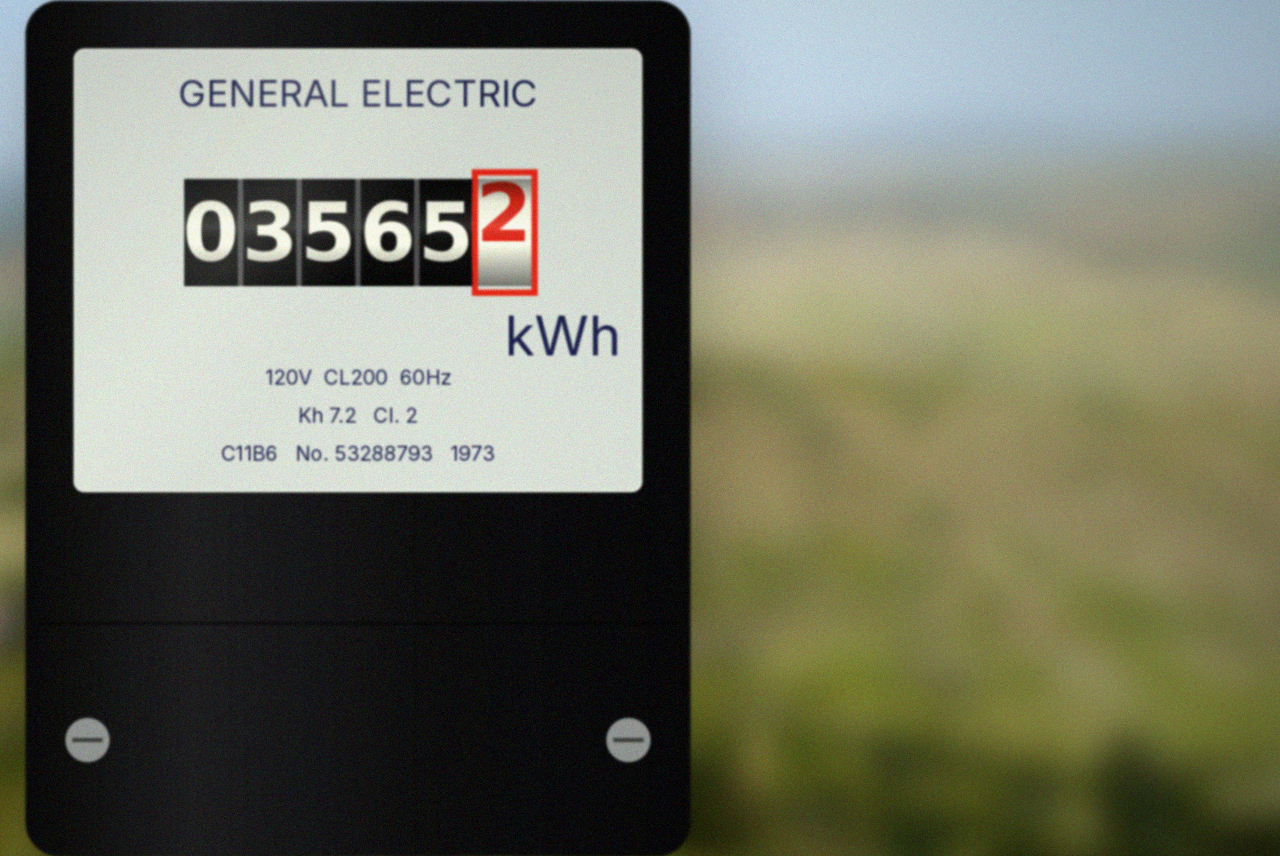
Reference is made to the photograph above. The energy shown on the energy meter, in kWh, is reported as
3565.2 kWh
